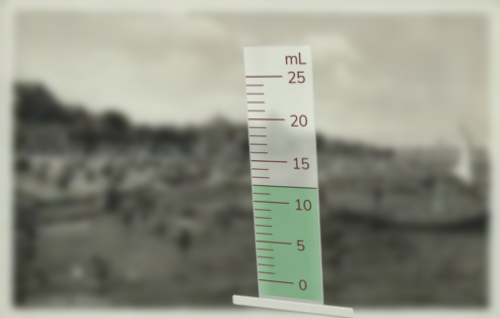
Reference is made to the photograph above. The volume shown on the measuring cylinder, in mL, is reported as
12 mL
